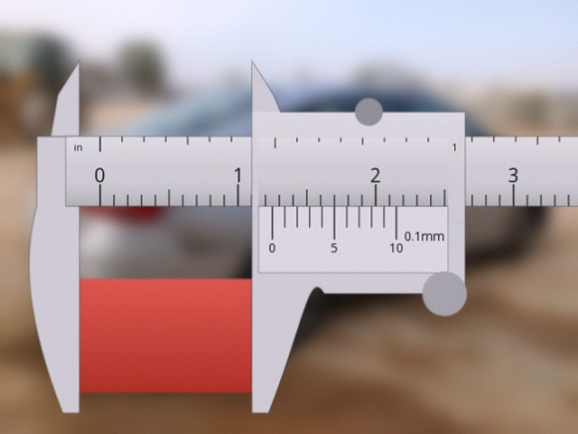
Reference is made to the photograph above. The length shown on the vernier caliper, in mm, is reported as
12.5 mm
